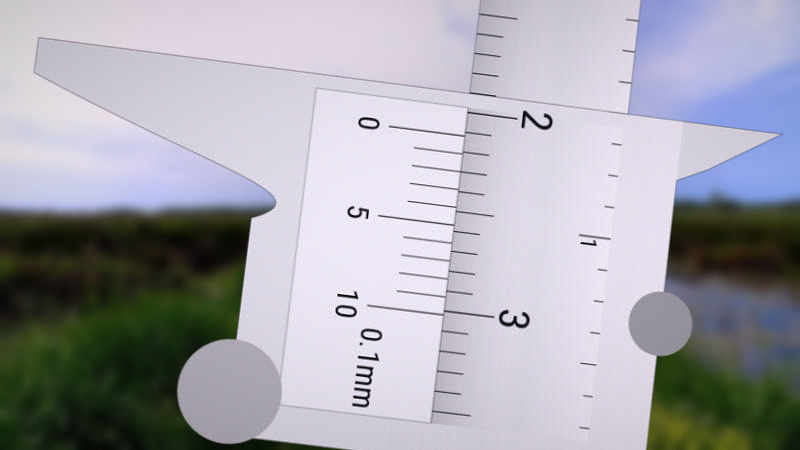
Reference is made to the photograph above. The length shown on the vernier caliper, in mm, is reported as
21.2 mm
